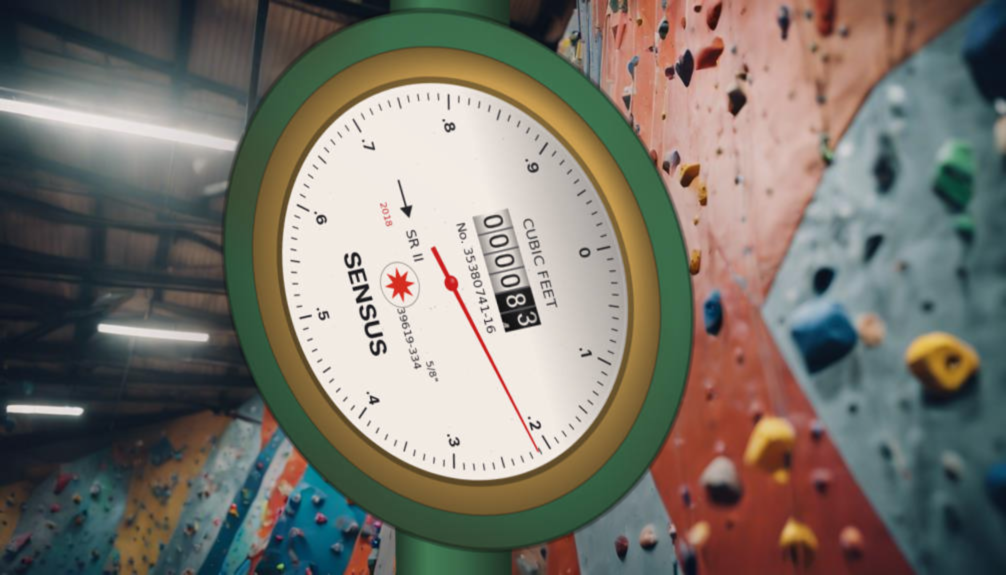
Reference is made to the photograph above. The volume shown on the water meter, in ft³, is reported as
83.21 ft³
